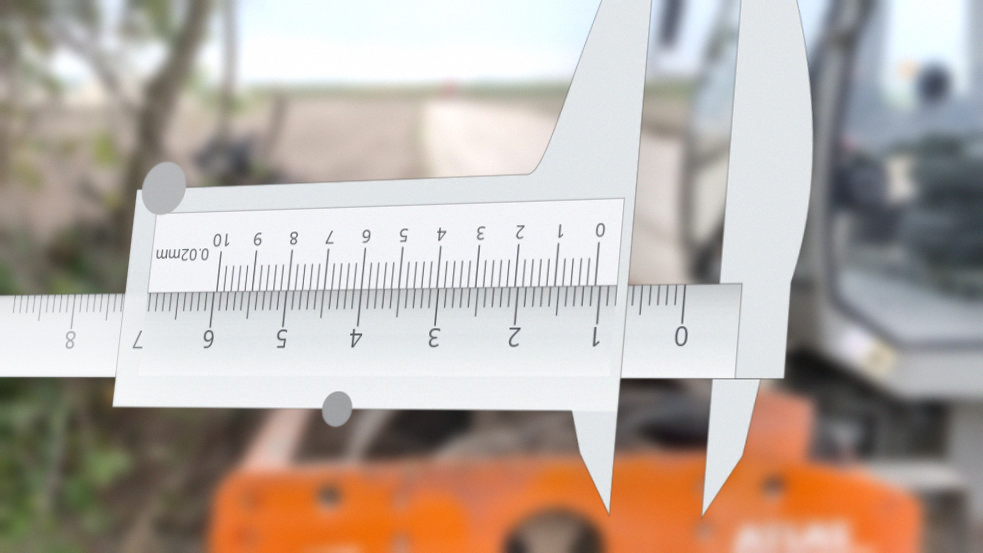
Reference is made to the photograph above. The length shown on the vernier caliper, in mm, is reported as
10.6 mm
